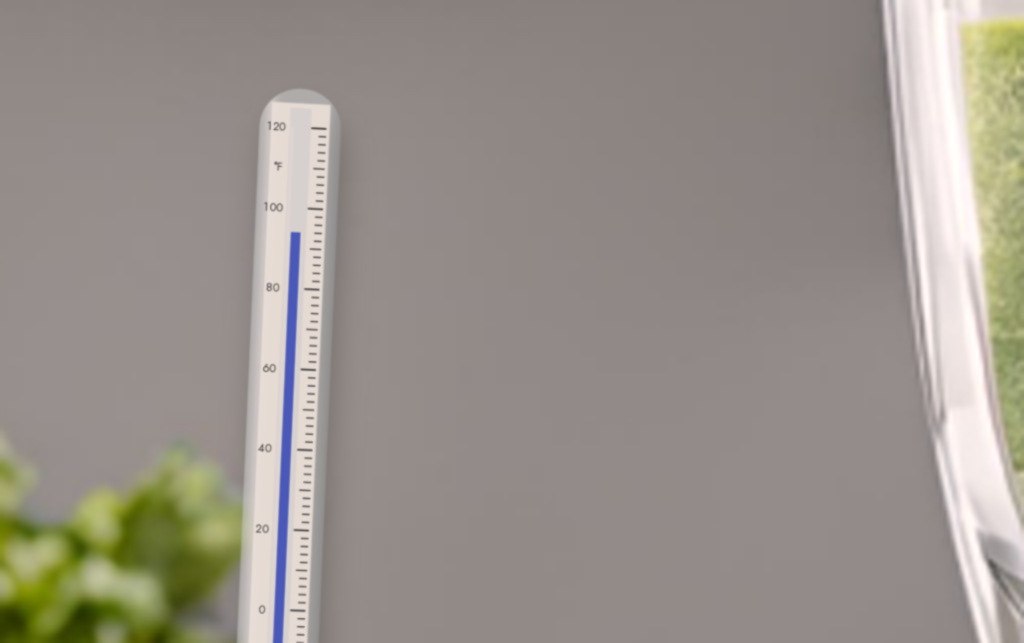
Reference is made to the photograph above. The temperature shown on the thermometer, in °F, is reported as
94 °F
